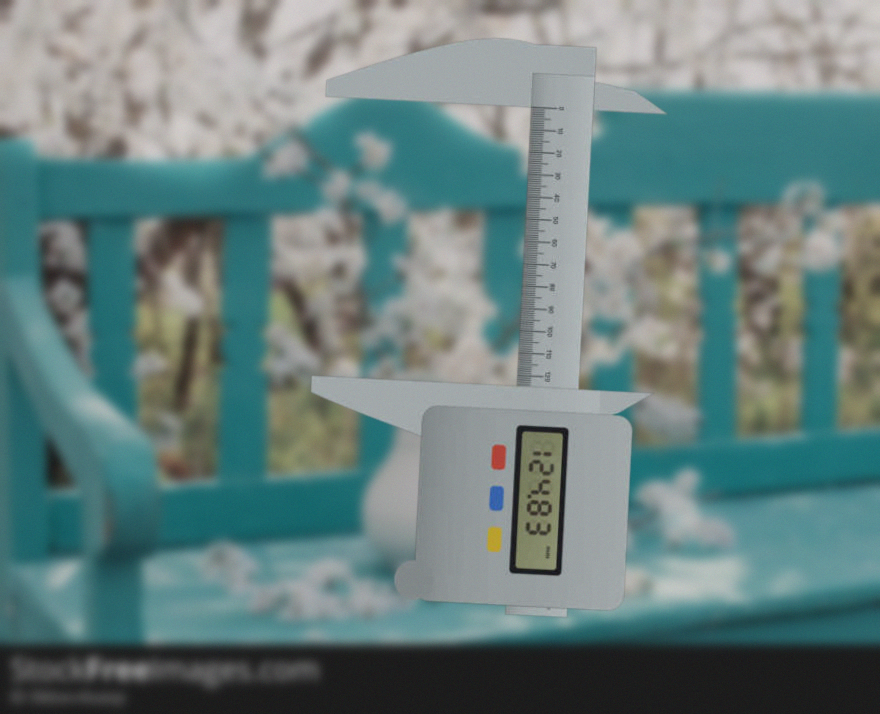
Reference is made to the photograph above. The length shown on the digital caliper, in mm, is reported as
124.83 mm
